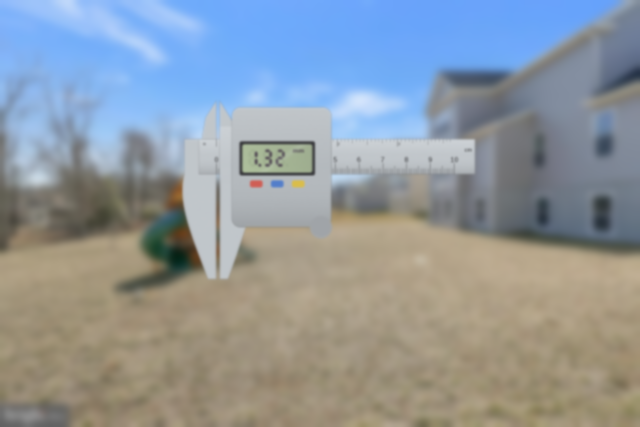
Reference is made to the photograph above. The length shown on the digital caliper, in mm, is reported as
1.32 mm
